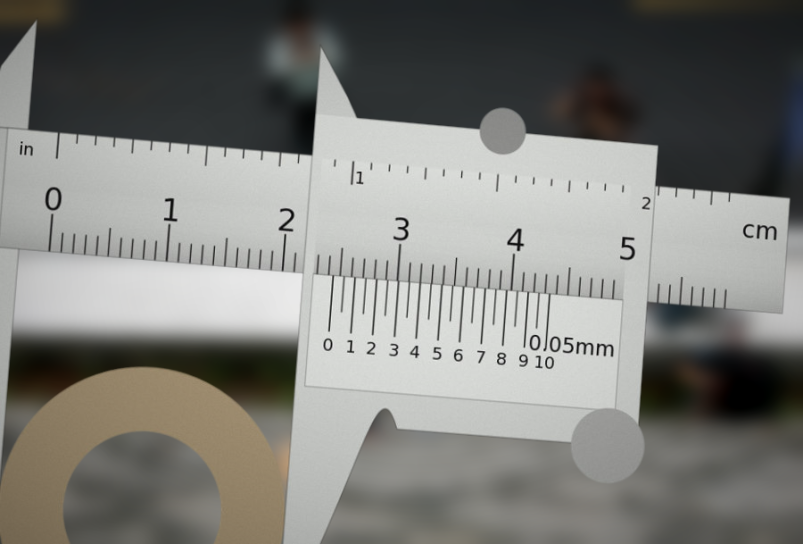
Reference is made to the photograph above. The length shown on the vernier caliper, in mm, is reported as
24.4 mm
